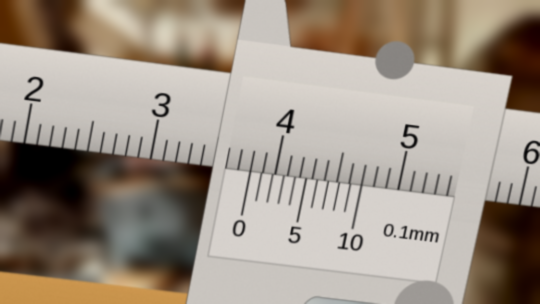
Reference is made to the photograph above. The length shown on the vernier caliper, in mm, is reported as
38.0 mm
